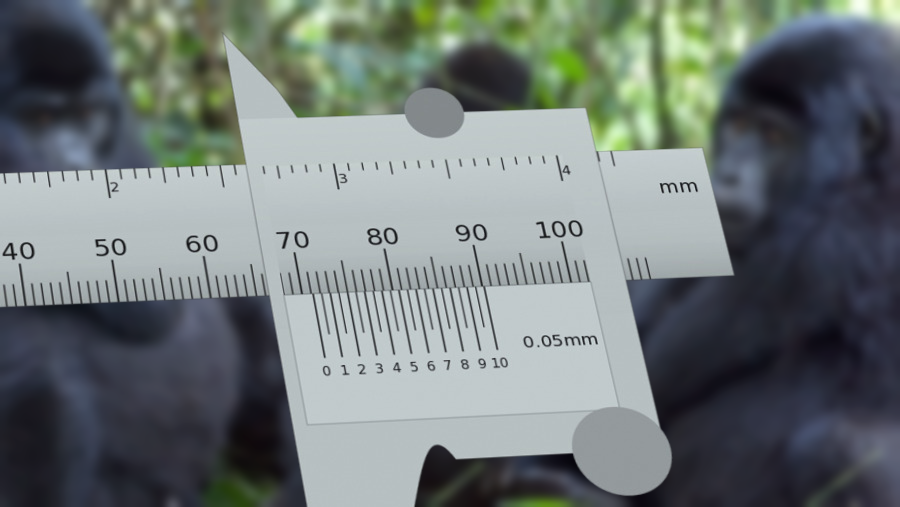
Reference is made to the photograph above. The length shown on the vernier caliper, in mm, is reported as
71.2 mm
